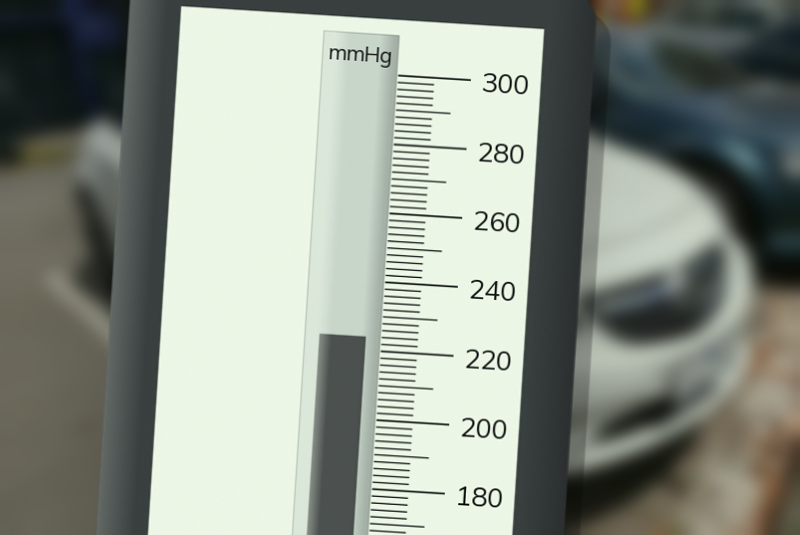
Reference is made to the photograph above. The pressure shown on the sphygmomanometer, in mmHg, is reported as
224 mmHg
